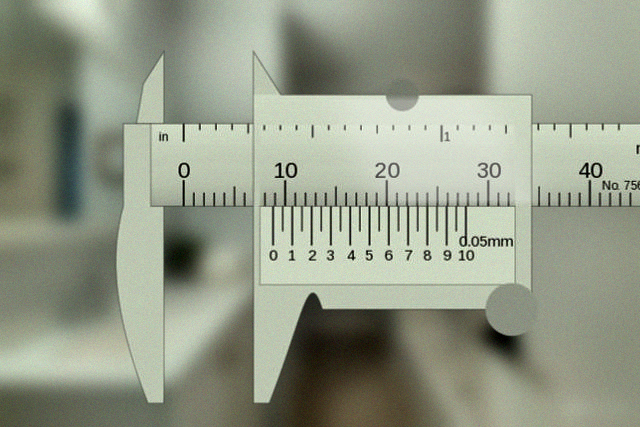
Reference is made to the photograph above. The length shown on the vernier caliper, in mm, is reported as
8.8 mm
